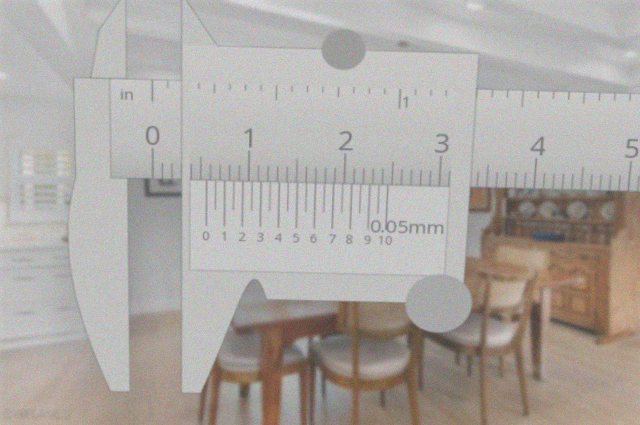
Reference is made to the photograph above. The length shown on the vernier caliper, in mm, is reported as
5.6 mm
